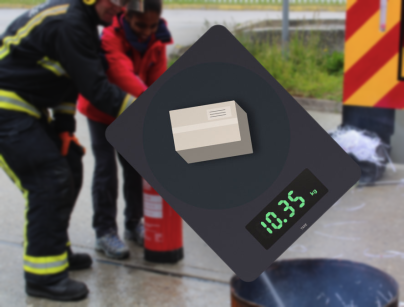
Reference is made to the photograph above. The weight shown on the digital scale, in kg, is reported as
10.35 kg
